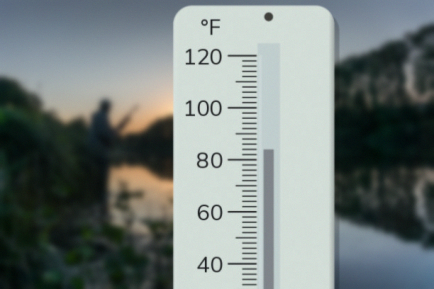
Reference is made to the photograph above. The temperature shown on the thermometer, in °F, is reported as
84 °F
